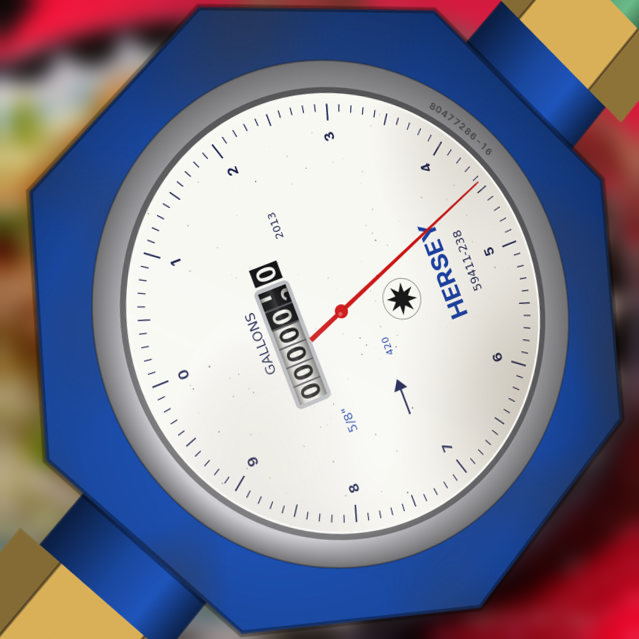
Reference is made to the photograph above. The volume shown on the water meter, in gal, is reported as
14.4 gal
